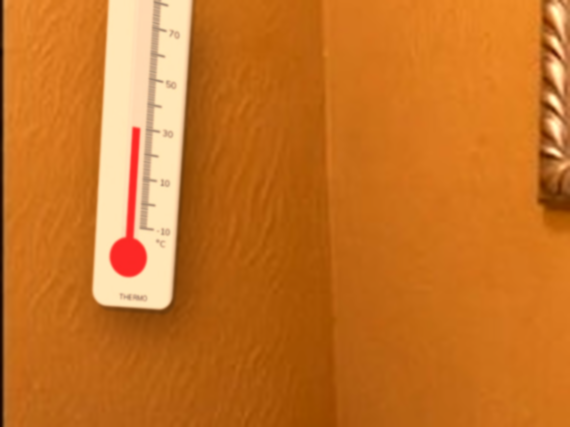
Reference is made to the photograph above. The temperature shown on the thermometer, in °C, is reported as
30 °C
